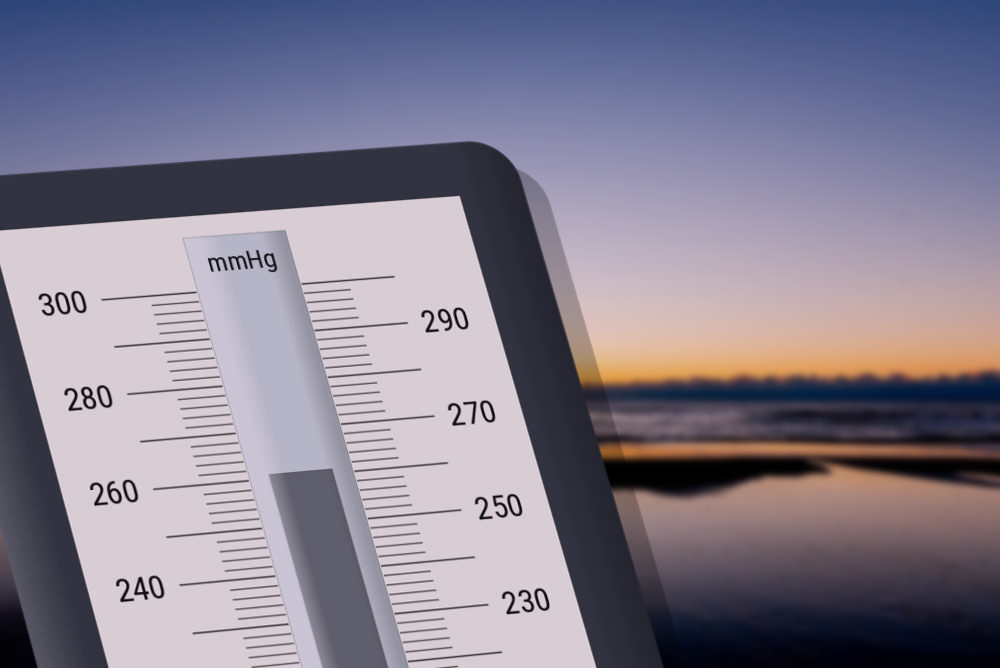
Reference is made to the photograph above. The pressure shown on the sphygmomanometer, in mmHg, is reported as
261 mmHg
